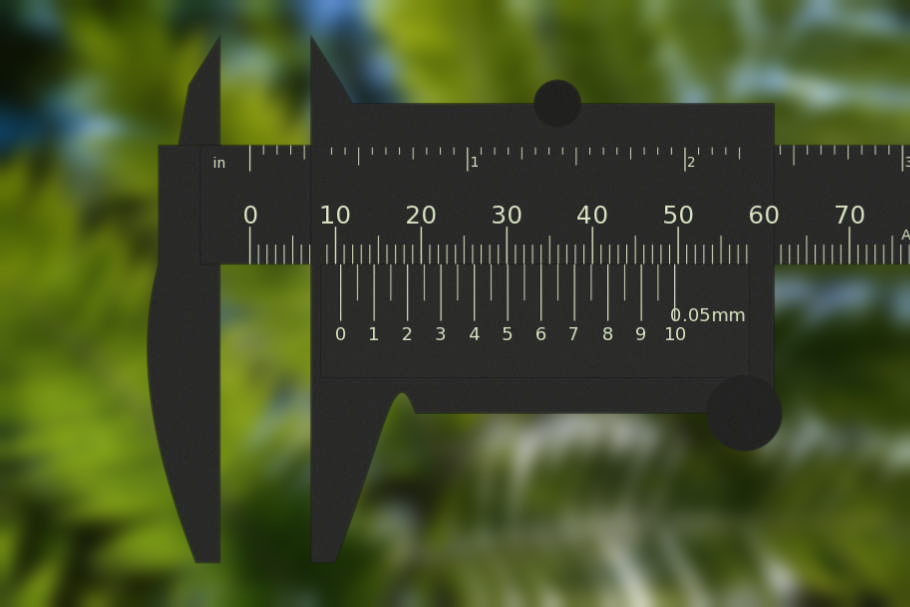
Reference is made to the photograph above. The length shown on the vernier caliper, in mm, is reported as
10.6 mm
